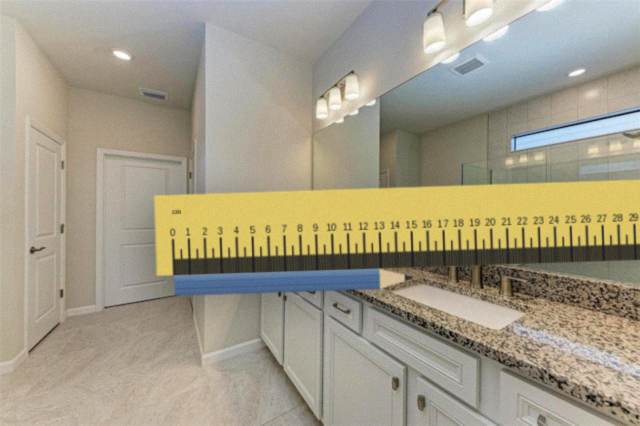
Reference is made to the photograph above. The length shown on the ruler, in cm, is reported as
15 cm
